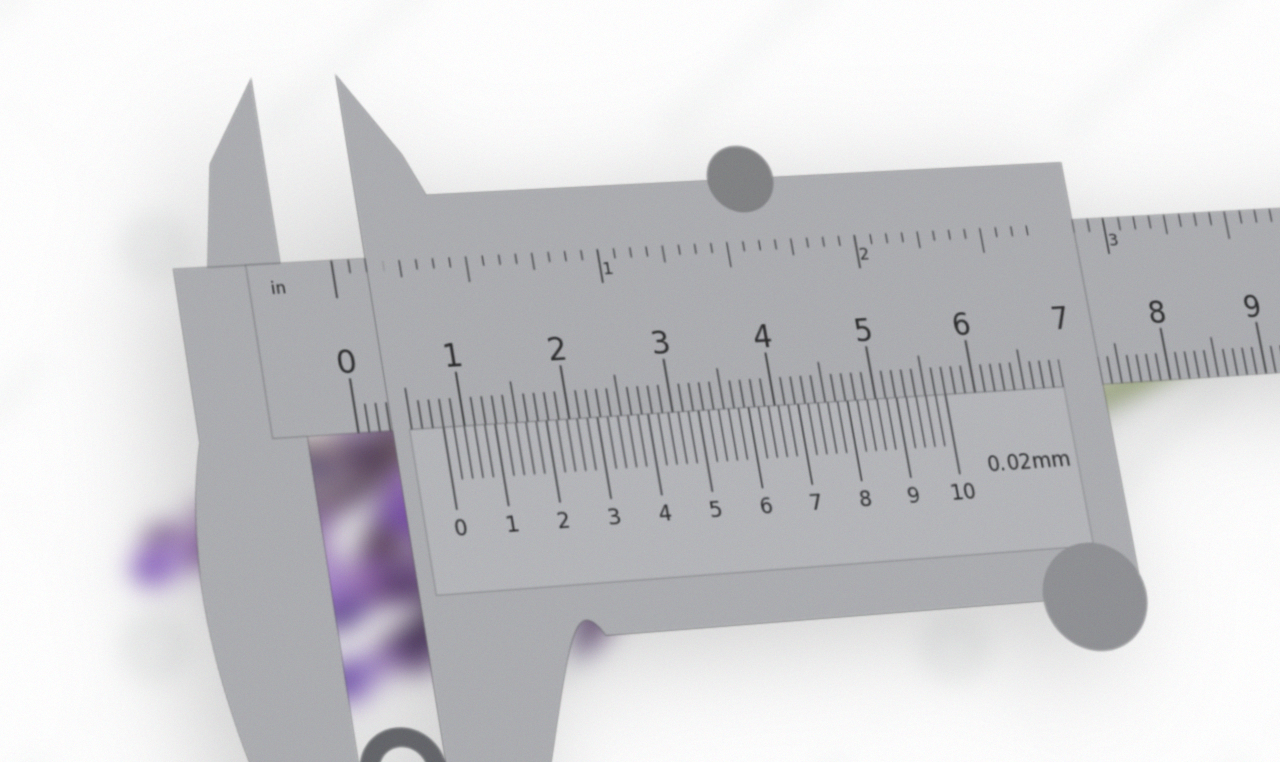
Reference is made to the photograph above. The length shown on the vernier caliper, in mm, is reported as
8.0 mm
